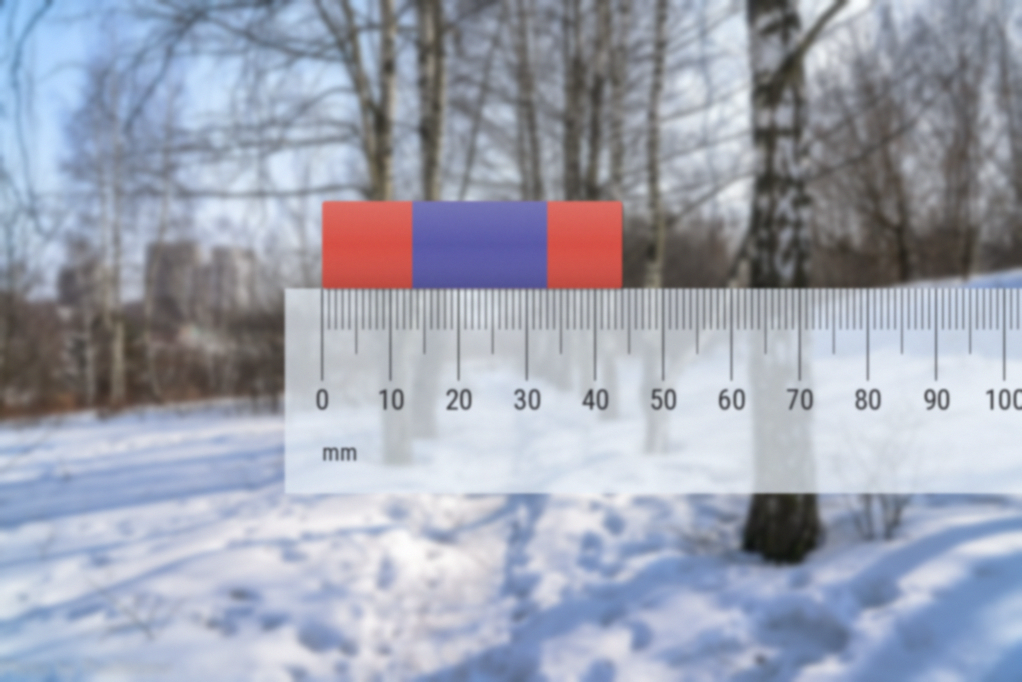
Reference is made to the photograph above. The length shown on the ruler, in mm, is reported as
44 mm
